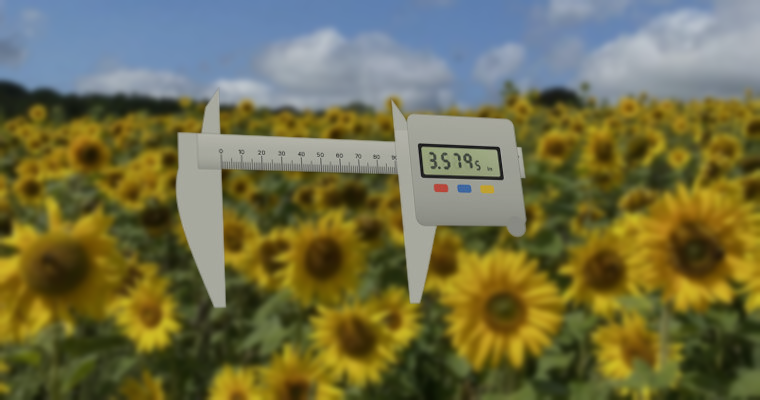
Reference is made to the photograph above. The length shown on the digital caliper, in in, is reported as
3.5795 in
